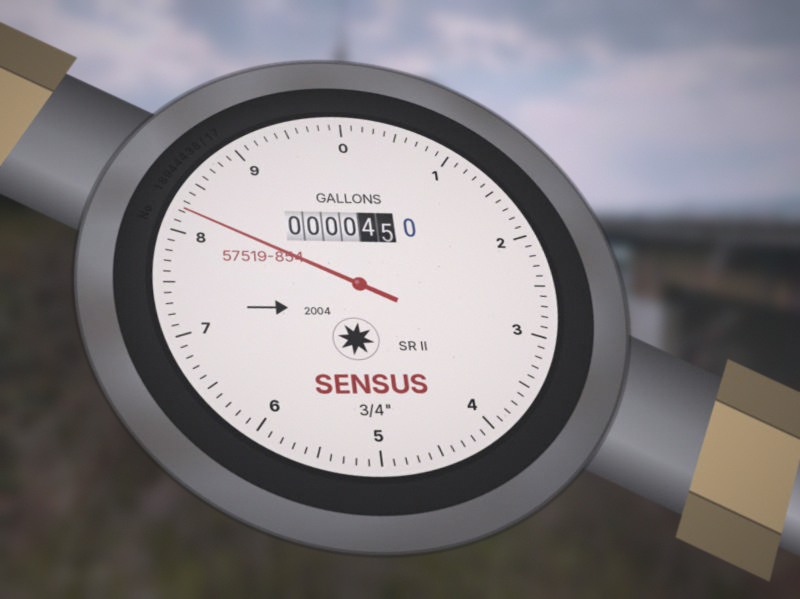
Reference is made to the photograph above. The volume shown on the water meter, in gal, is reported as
448.2 gal
